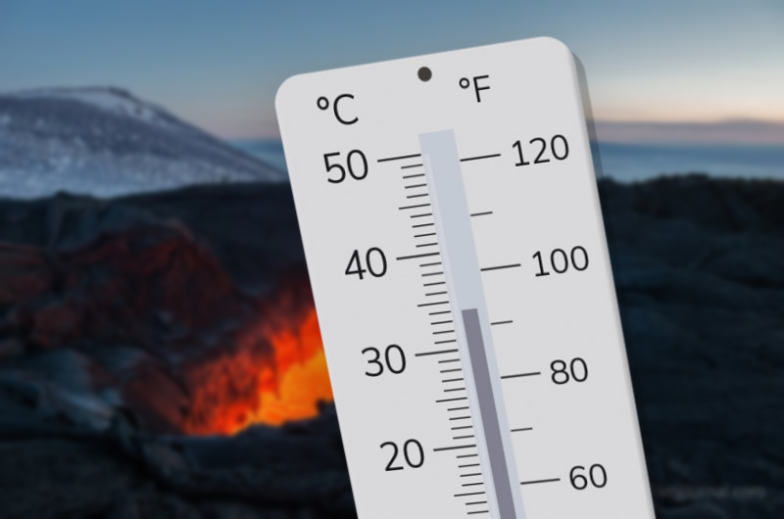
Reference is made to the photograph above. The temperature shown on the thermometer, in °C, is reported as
34 °C
